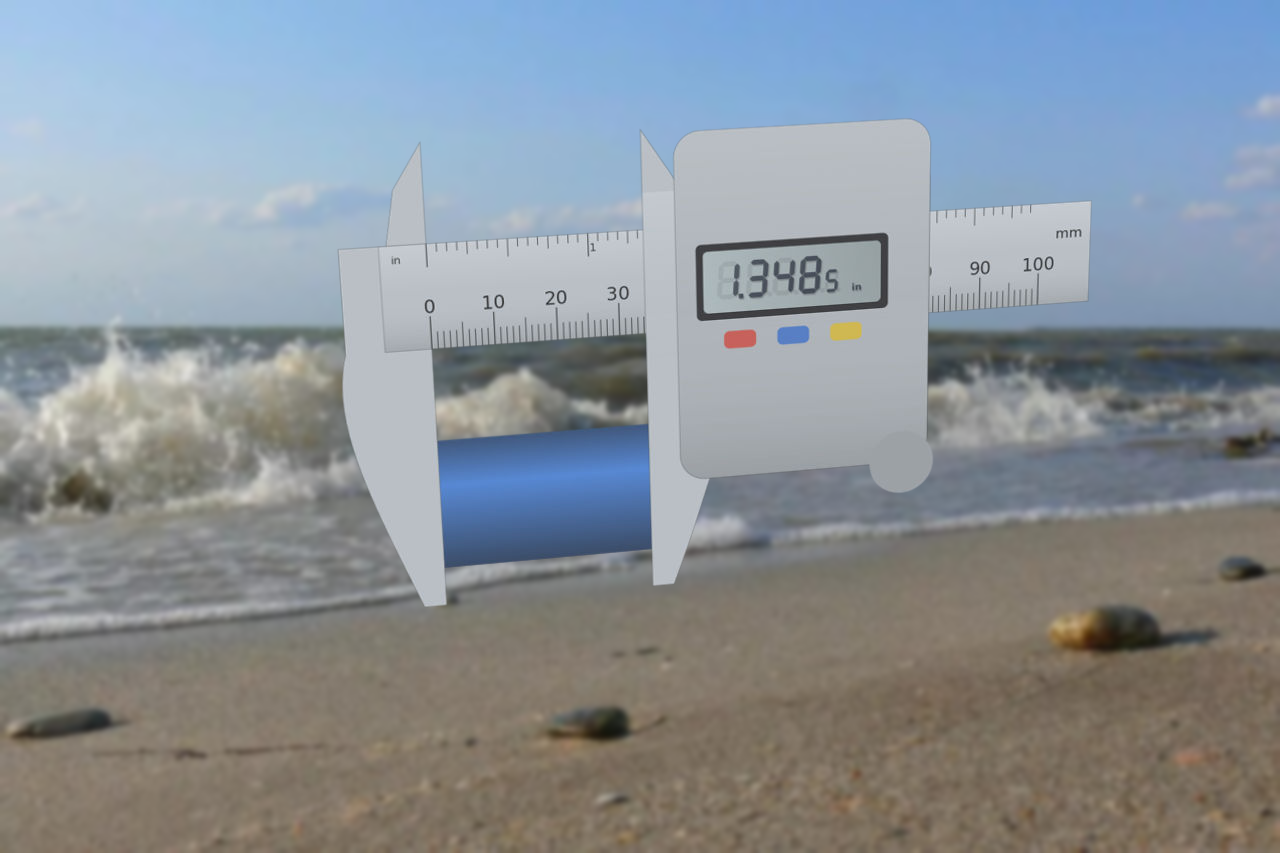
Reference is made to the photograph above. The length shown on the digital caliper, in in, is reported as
1.3485 in
